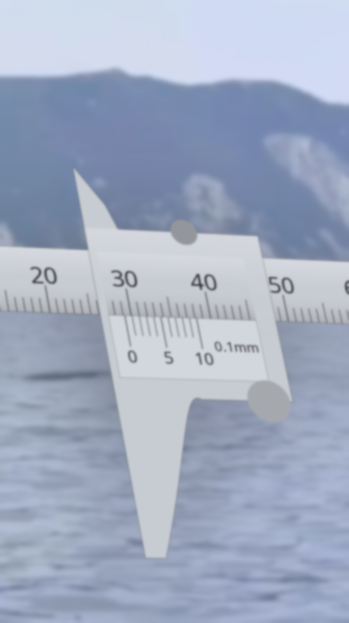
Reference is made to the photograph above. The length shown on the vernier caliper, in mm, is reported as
29.2 mm
